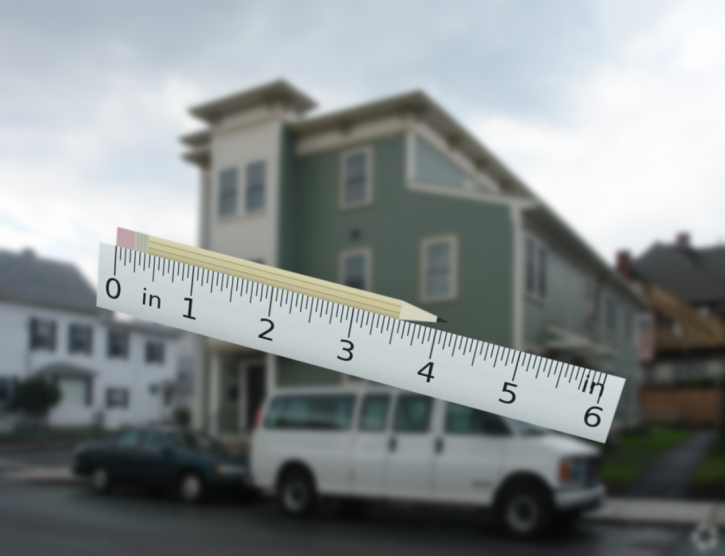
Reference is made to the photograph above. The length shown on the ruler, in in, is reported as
4.125 in
